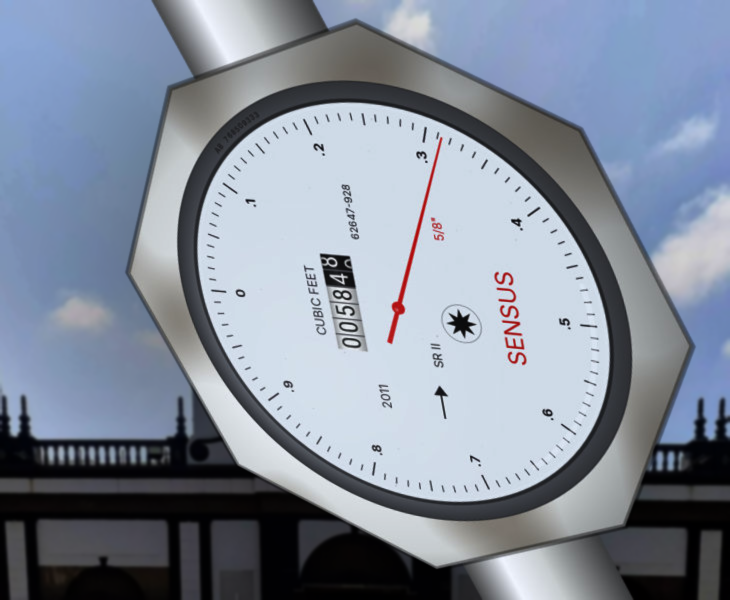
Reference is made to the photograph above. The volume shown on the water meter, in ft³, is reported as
5848.31 ft³
